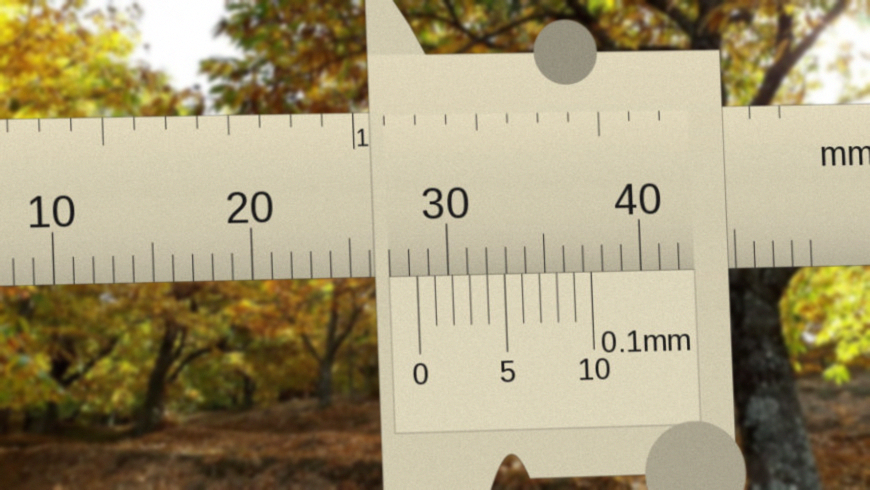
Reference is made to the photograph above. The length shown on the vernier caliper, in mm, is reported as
28.4 mm
